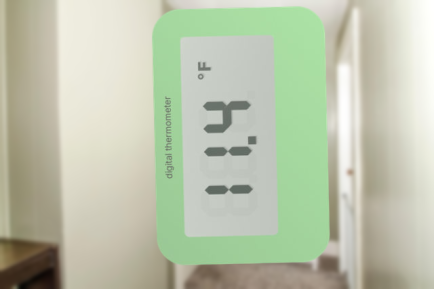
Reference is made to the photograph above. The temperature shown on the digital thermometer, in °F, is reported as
11.4 °F
